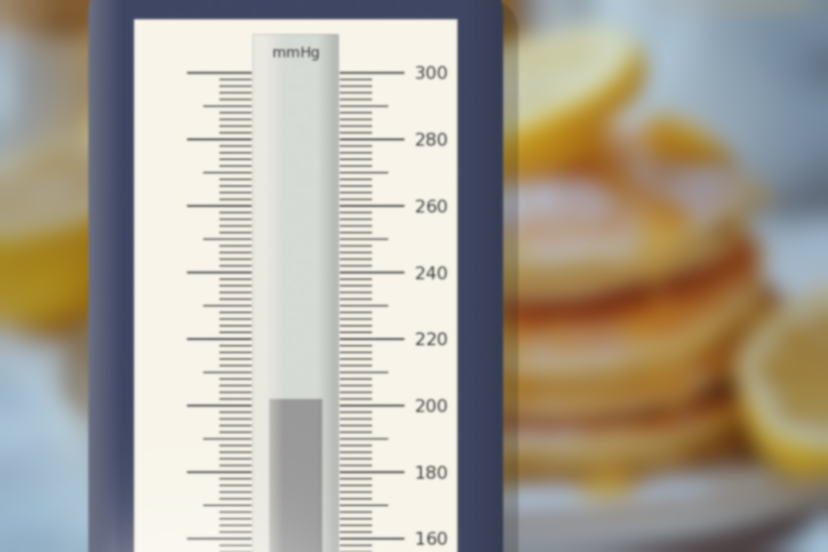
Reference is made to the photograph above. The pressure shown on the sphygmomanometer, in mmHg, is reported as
202 mmHg
